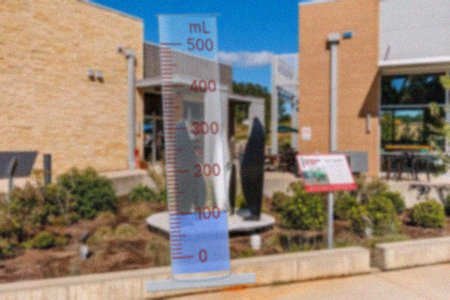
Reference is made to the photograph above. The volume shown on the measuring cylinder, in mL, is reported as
100 mL
